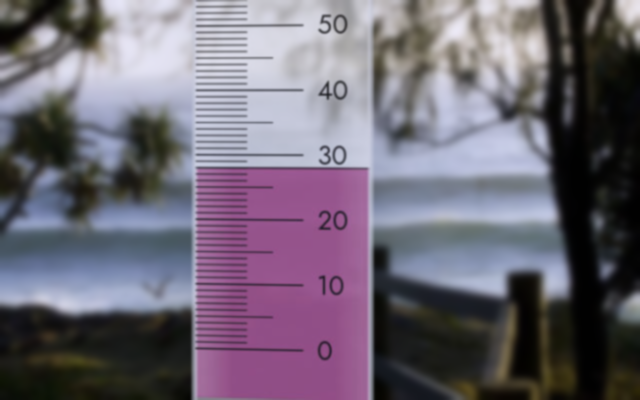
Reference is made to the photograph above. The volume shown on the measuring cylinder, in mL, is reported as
28 mL
